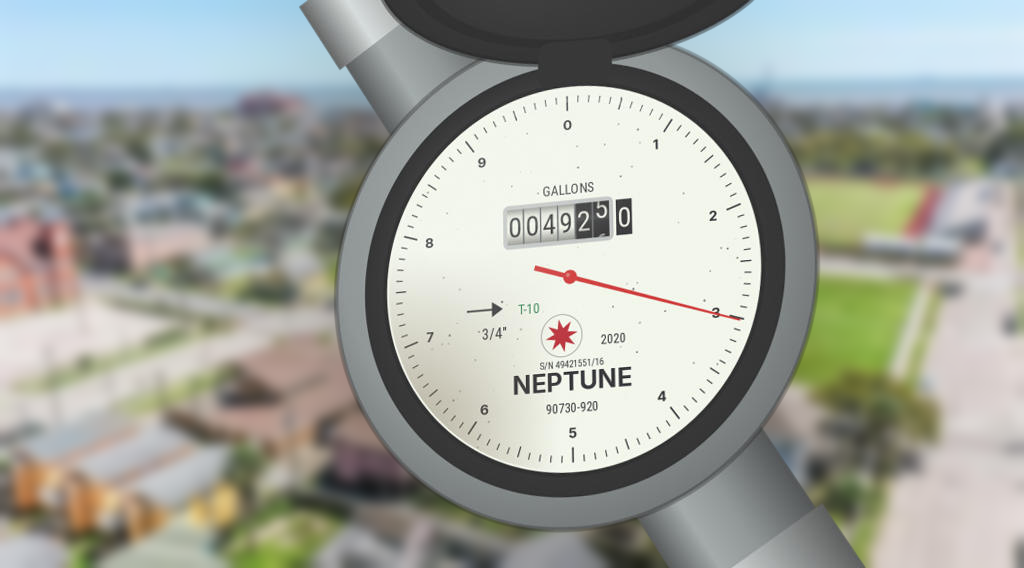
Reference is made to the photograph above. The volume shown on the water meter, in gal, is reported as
49253.0 gal
